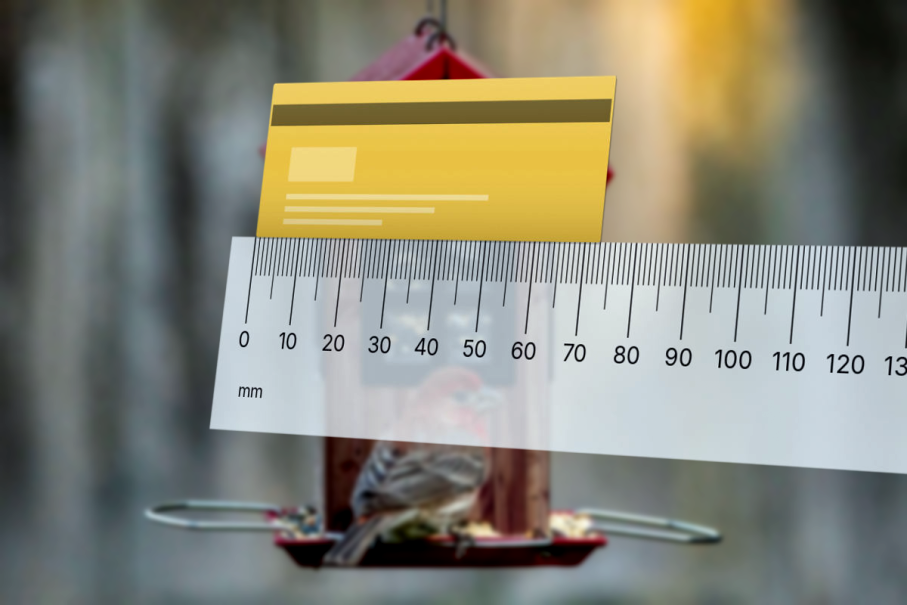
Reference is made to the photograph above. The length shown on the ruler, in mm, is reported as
73 mm
